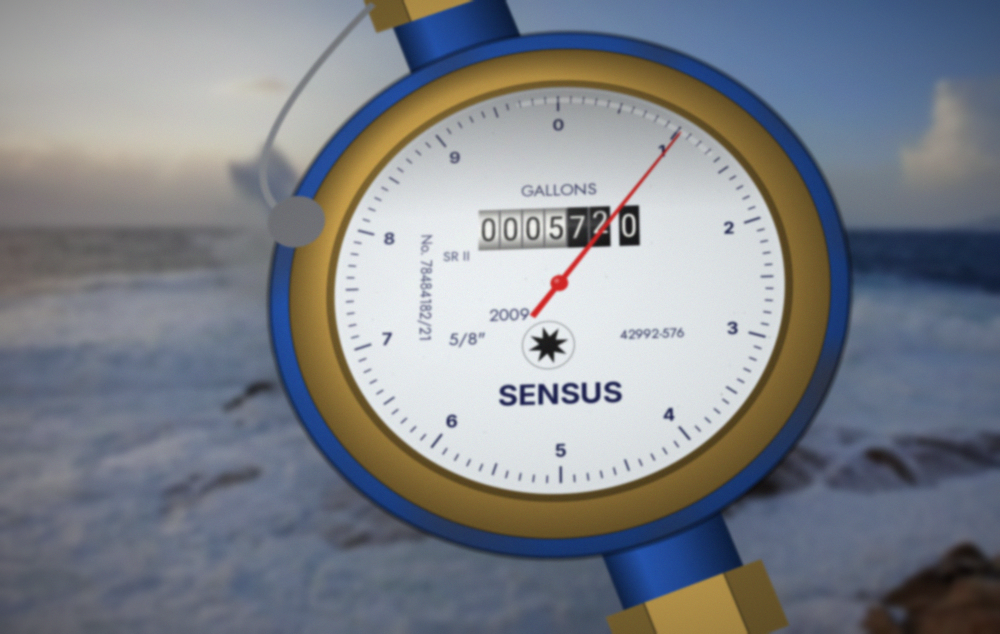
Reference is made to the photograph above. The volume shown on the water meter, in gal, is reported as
5721.0 gal
